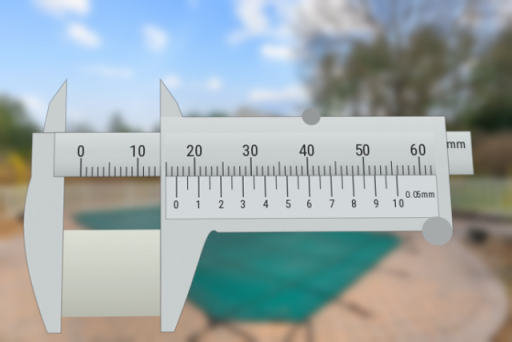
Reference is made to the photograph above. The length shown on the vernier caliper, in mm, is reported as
16.8 mm
